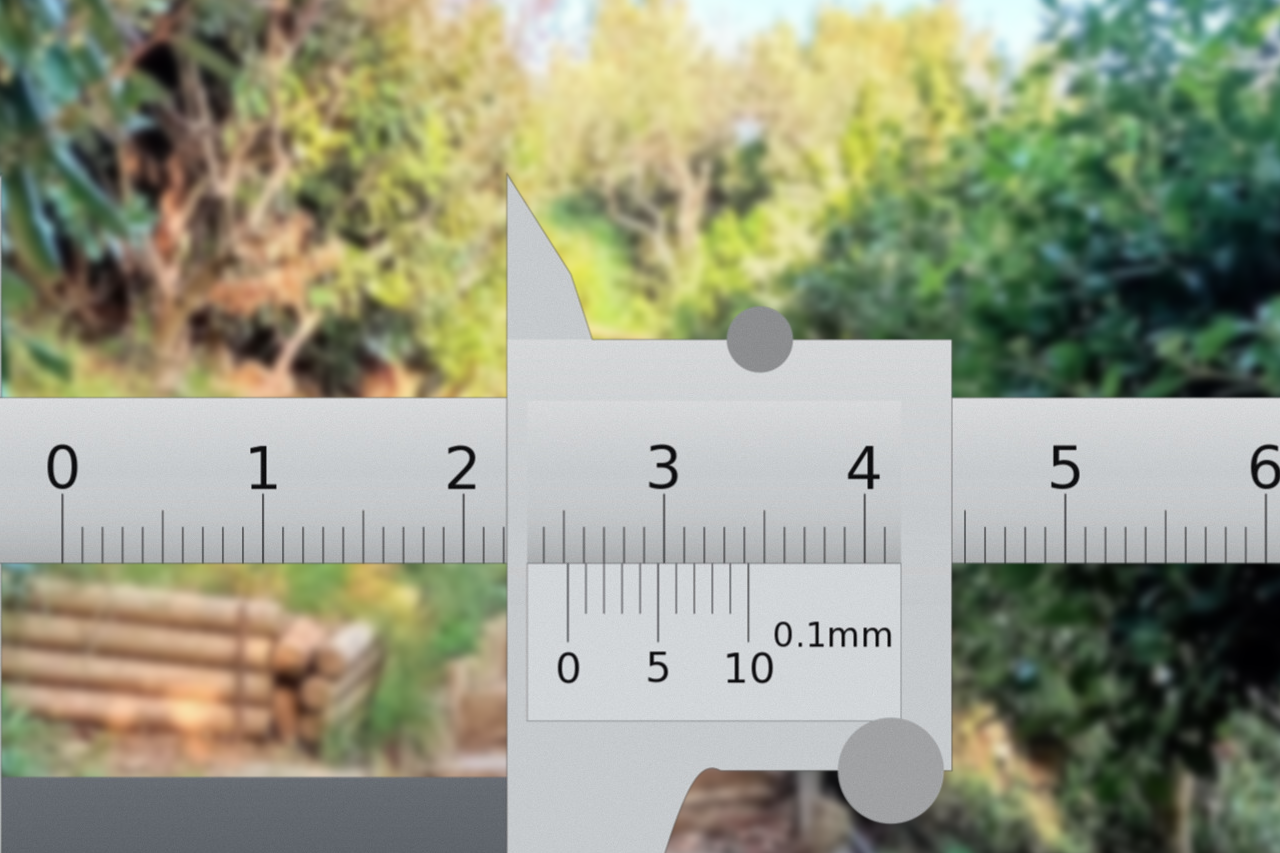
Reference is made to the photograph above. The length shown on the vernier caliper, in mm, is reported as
25.2 mm
